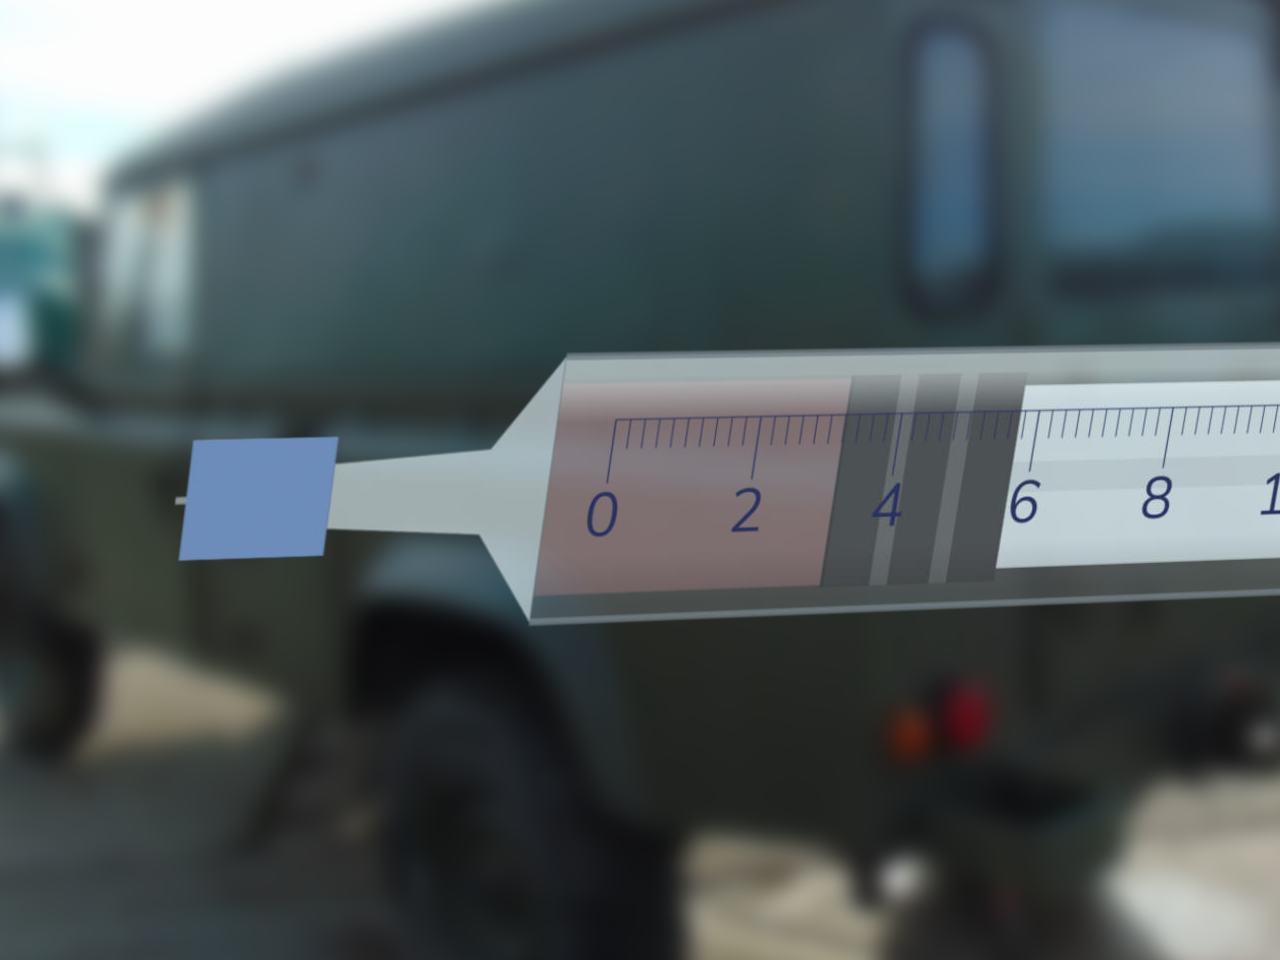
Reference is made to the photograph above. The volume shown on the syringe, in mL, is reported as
3.2 mL
